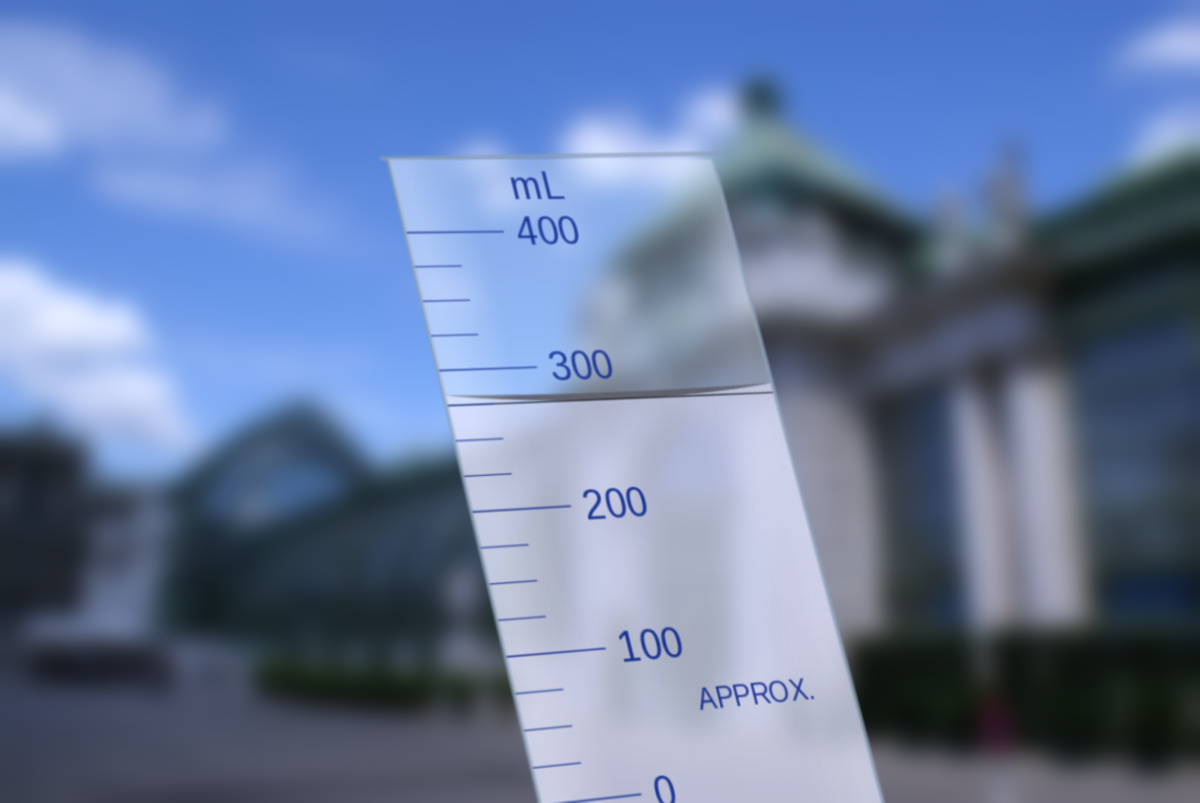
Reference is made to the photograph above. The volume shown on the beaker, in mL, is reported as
275 mL
